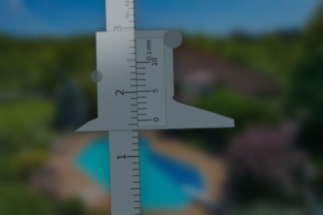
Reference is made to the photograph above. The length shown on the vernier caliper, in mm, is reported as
15.6 mm
